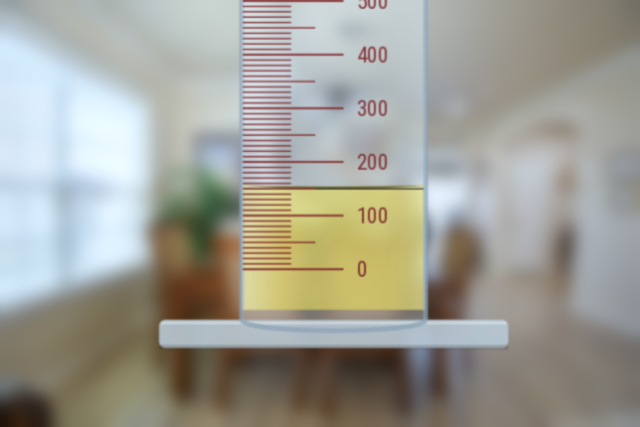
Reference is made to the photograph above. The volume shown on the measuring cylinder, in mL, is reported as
150 mL
